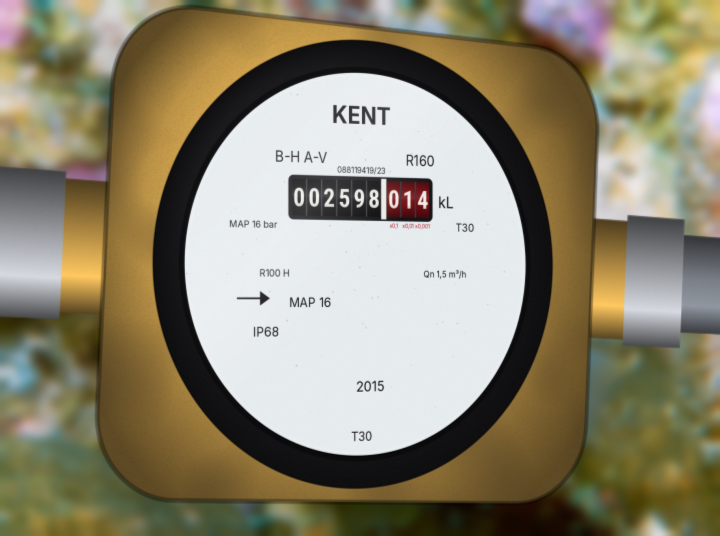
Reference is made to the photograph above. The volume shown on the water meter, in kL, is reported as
2598.014 kL
